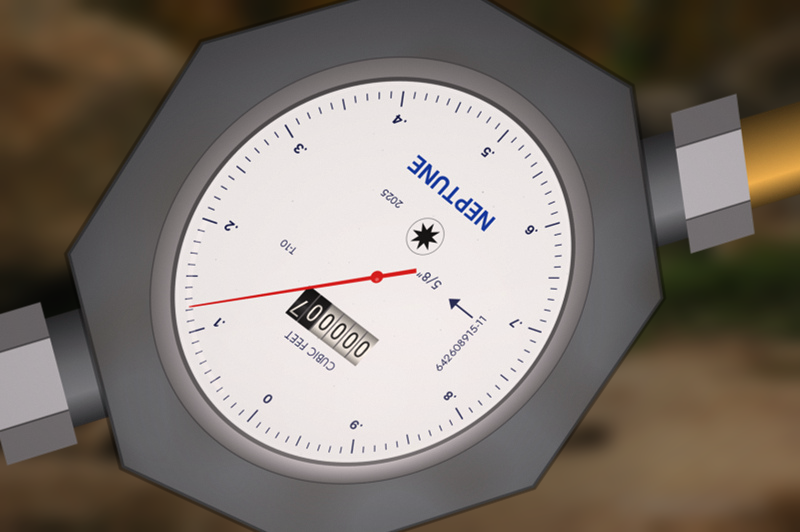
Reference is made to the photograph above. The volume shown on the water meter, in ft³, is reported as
7.12 ft³
